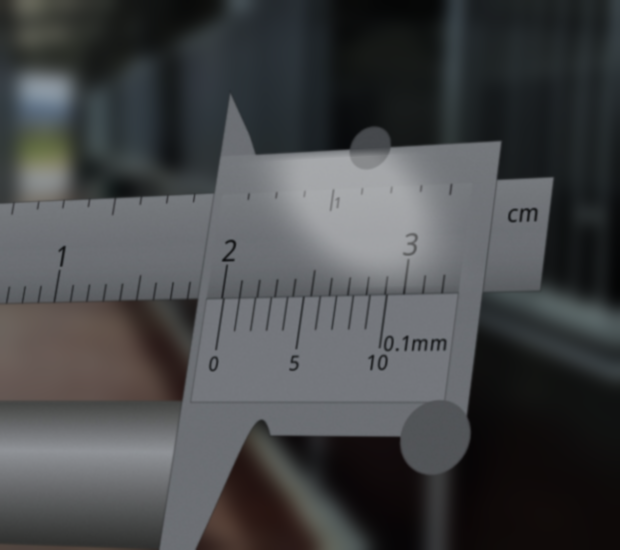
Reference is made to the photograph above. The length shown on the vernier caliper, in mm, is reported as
20.1 mm
